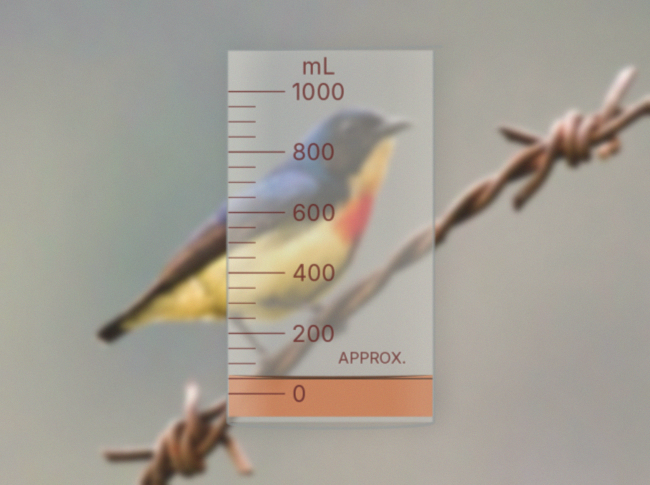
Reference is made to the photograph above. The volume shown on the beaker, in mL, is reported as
50 mL
